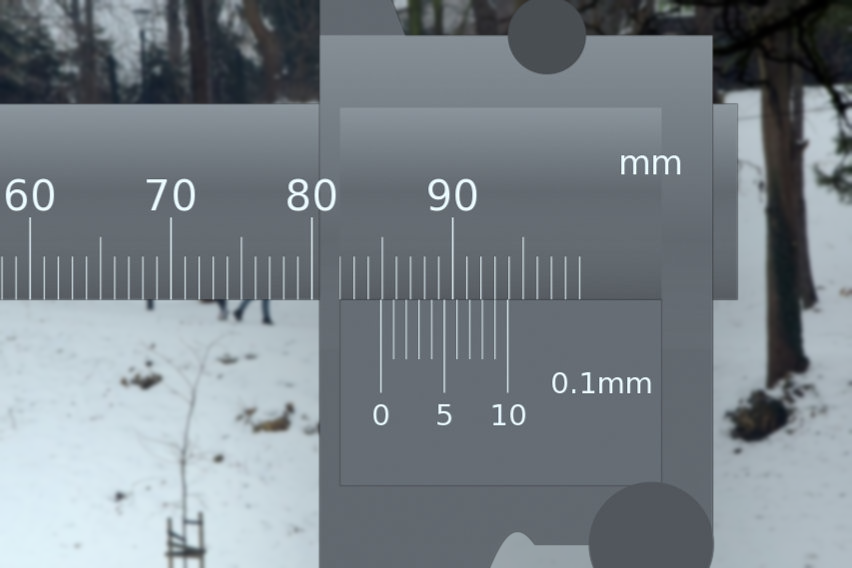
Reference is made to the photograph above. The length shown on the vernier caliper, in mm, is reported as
84.9 mm
